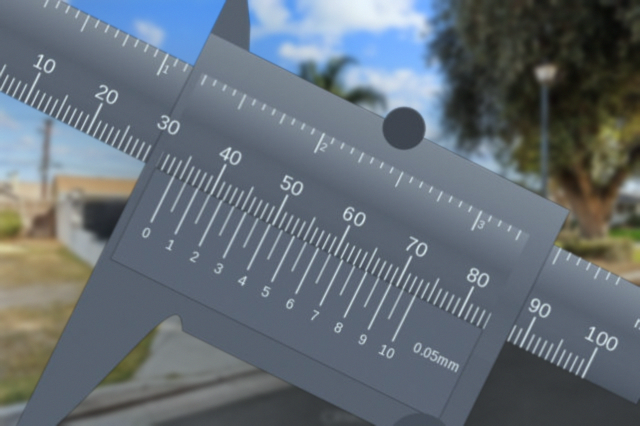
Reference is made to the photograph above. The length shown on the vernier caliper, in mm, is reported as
34.0 mm
